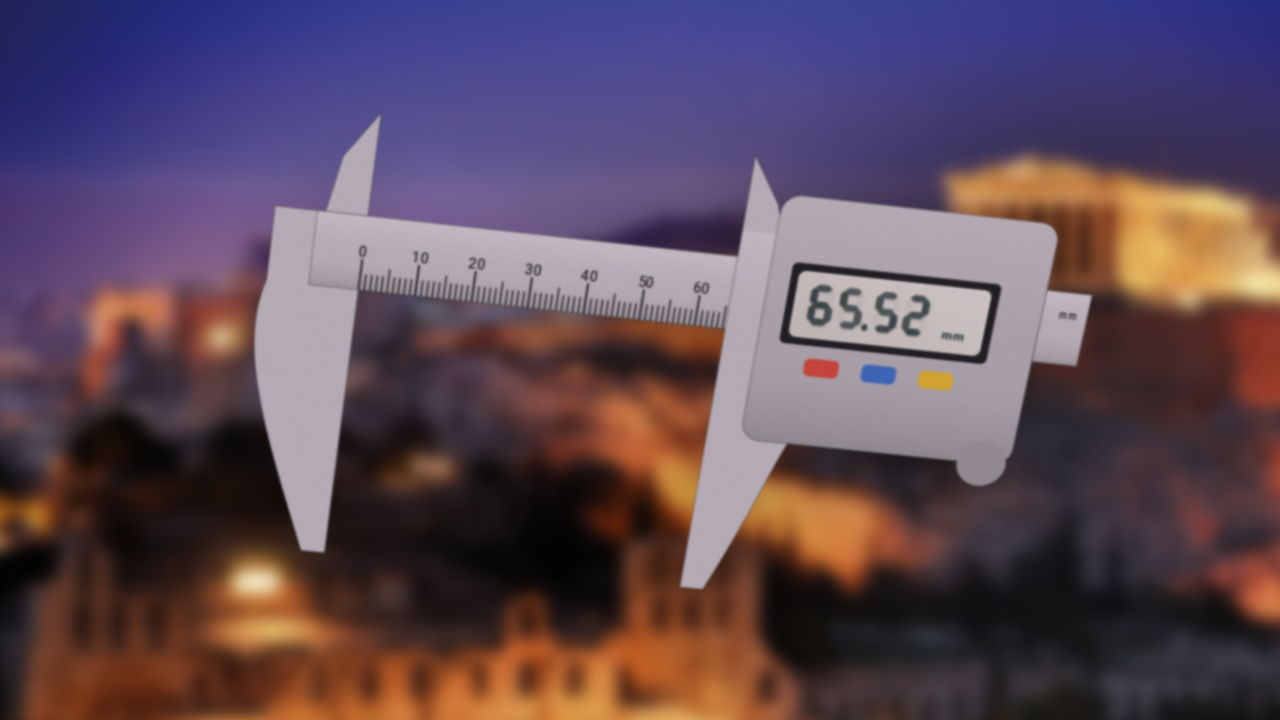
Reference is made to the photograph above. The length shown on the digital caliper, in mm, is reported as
65.52 mm
